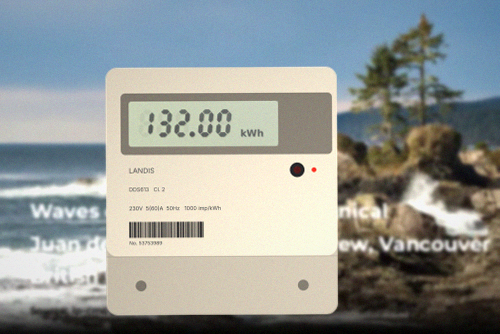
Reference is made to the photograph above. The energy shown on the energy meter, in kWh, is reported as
132.00 kWh
